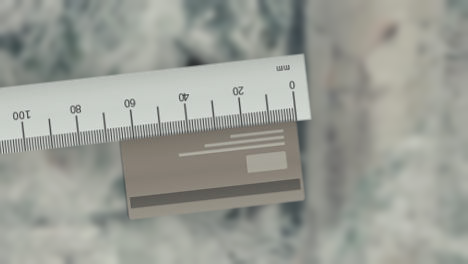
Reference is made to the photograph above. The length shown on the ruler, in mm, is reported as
65 mm
